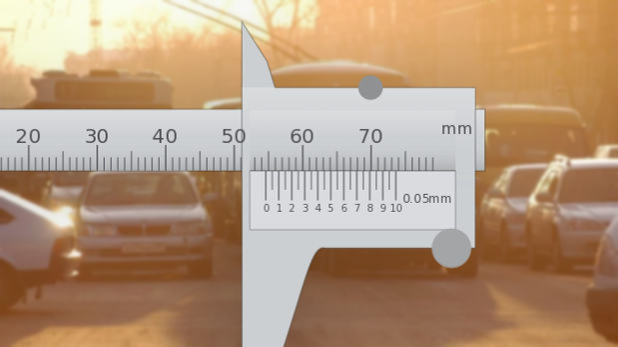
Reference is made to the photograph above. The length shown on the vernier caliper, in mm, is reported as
54.6 mm
